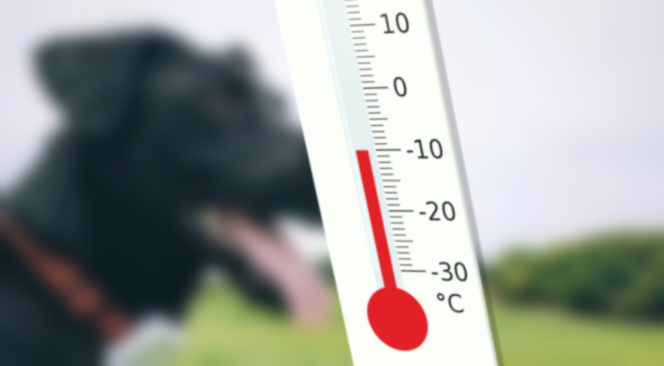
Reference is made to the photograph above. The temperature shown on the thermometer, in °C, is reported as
-10 °C
